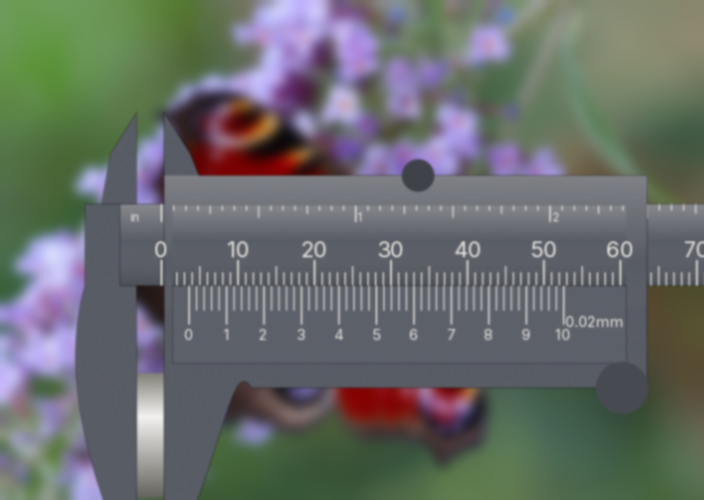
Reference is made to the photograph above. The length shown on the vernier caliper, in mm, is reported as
3.6 mm
